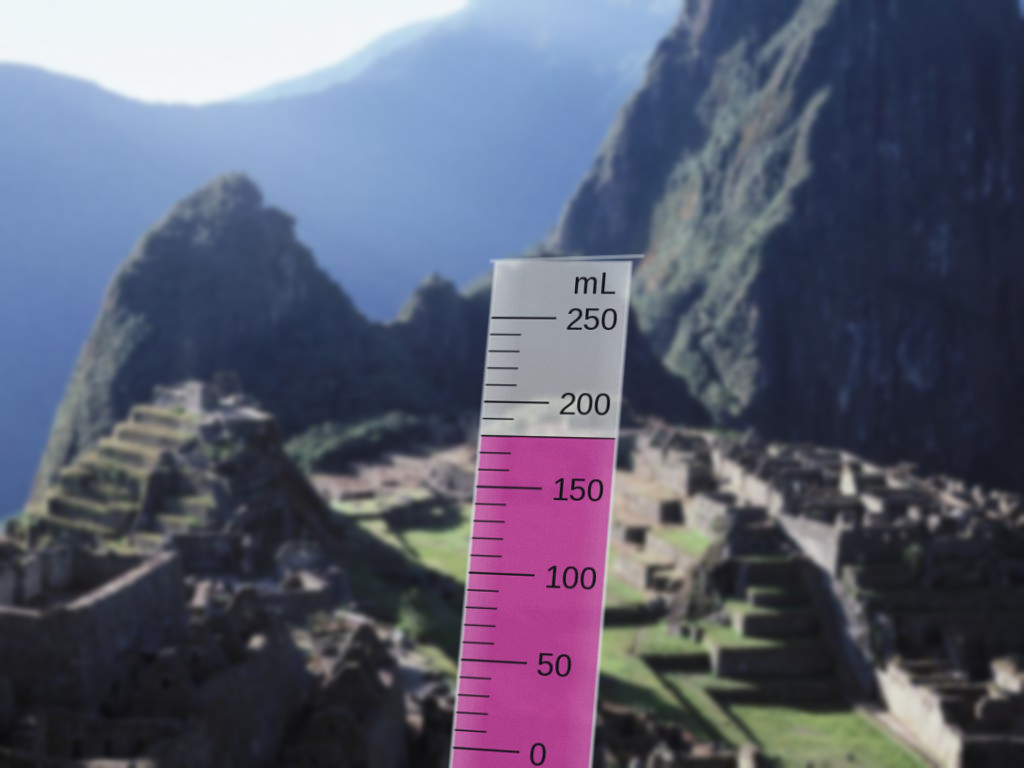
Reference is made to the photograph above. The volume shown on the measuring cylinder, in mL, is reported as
180 mL
